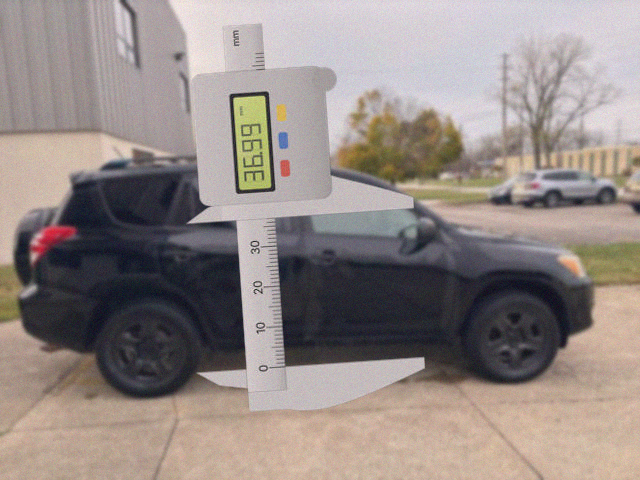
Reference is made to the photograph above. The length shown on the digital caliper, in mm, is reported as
36.99 mm
